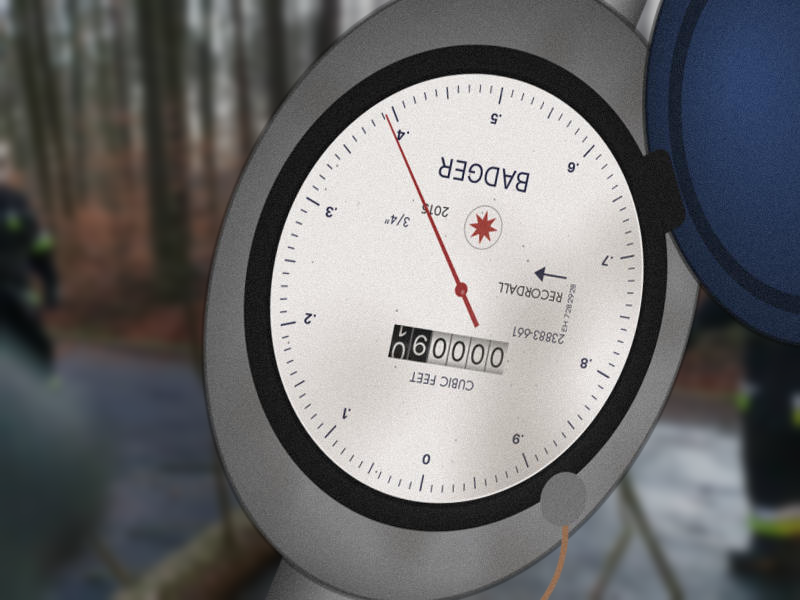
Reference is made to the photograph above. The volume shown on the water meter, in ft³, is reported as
90.39 ft³
